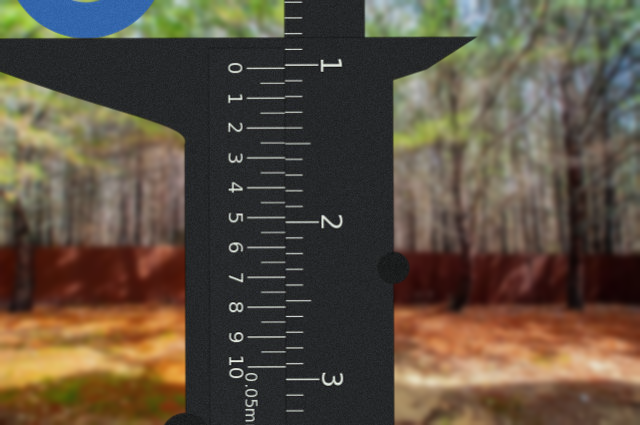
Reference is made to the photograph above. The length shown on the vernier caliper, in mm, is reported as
10.2 mm
